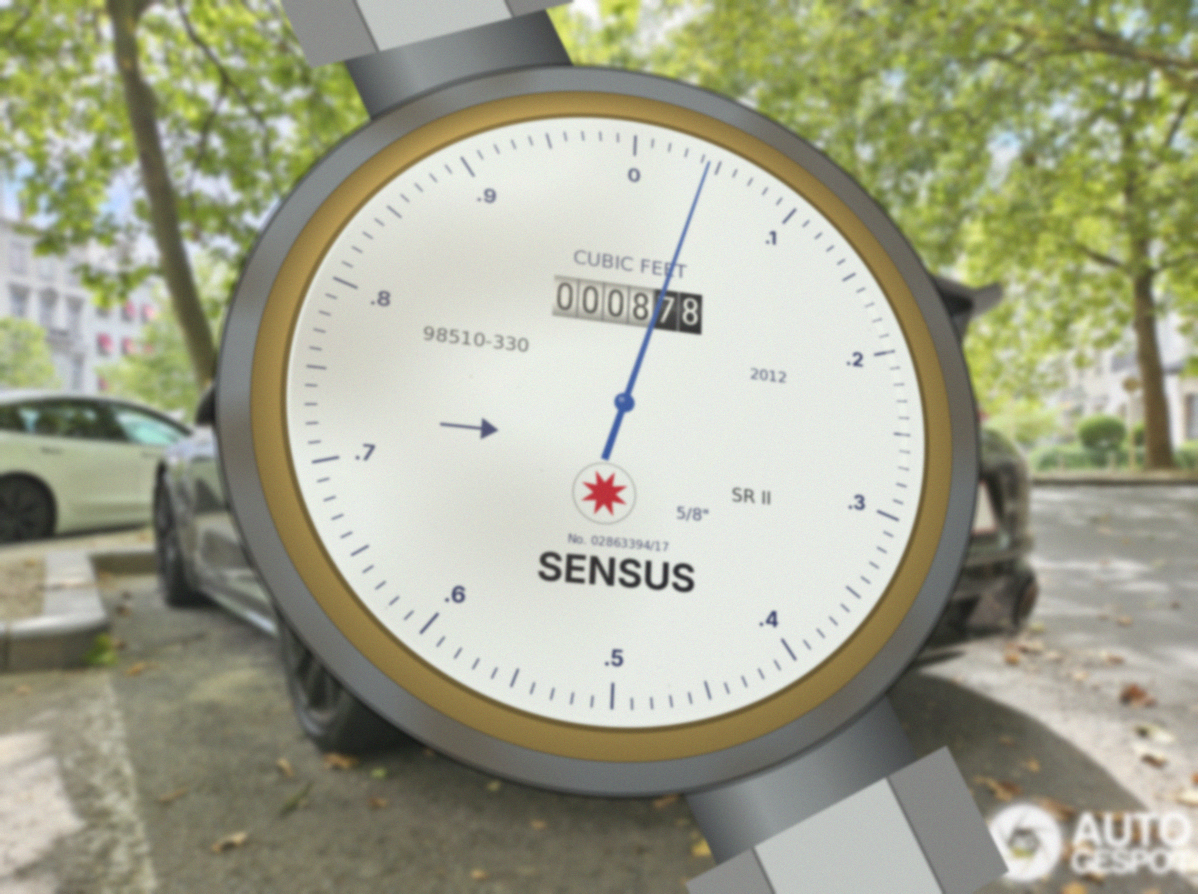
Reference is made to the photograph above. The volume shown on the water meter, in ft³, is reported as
878.04 ft³
